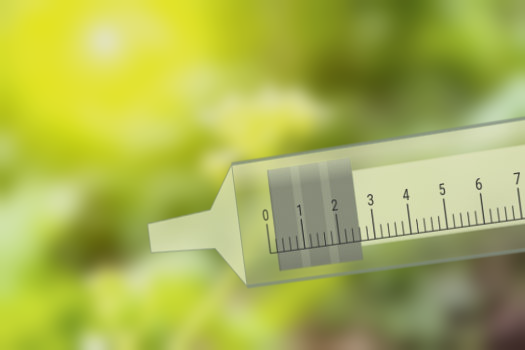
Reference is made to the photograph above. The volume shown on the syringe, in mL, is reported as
0.2 mL
